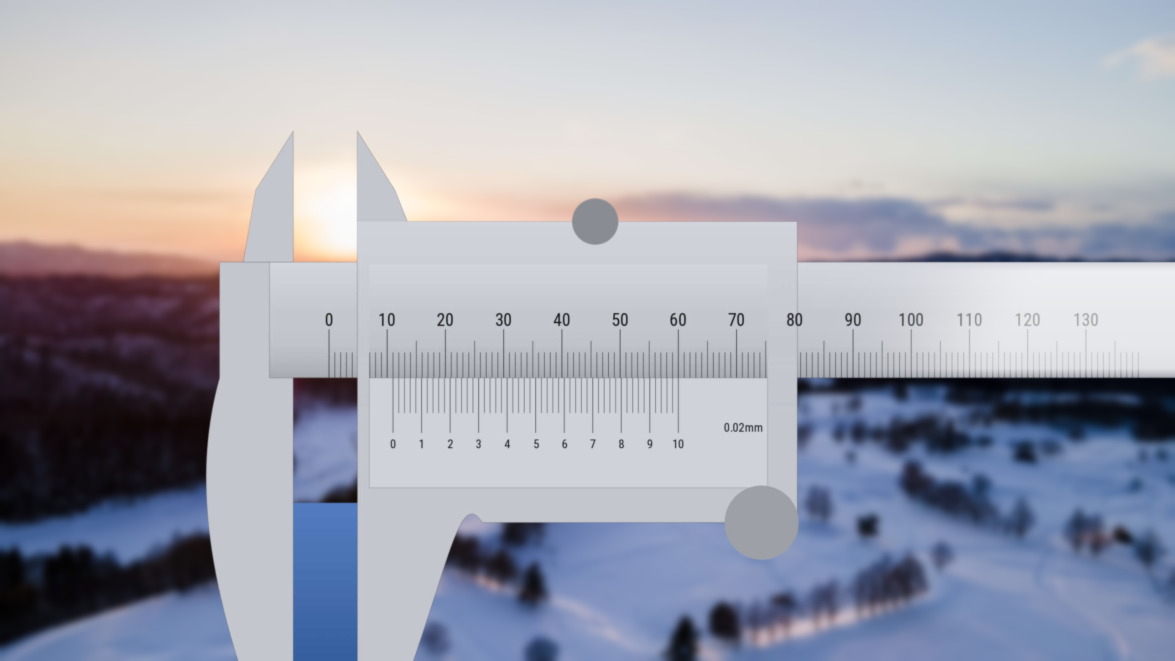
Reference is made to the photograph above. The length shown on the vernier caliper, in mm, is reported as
11.0 mm
